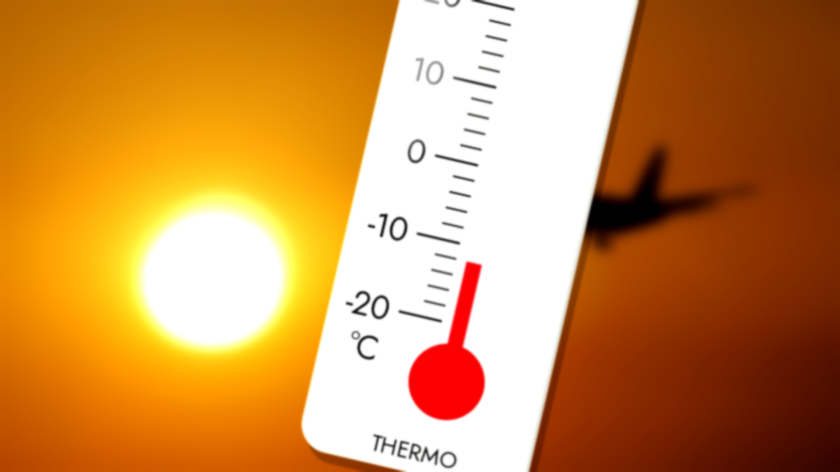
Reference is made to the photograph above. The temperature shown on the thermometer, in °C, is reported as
-12 °C
